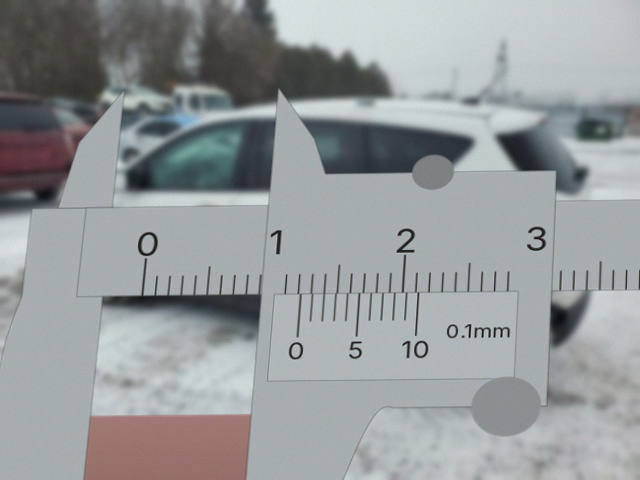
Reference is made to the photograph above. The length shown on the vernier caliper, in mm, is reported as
12.2 mm
